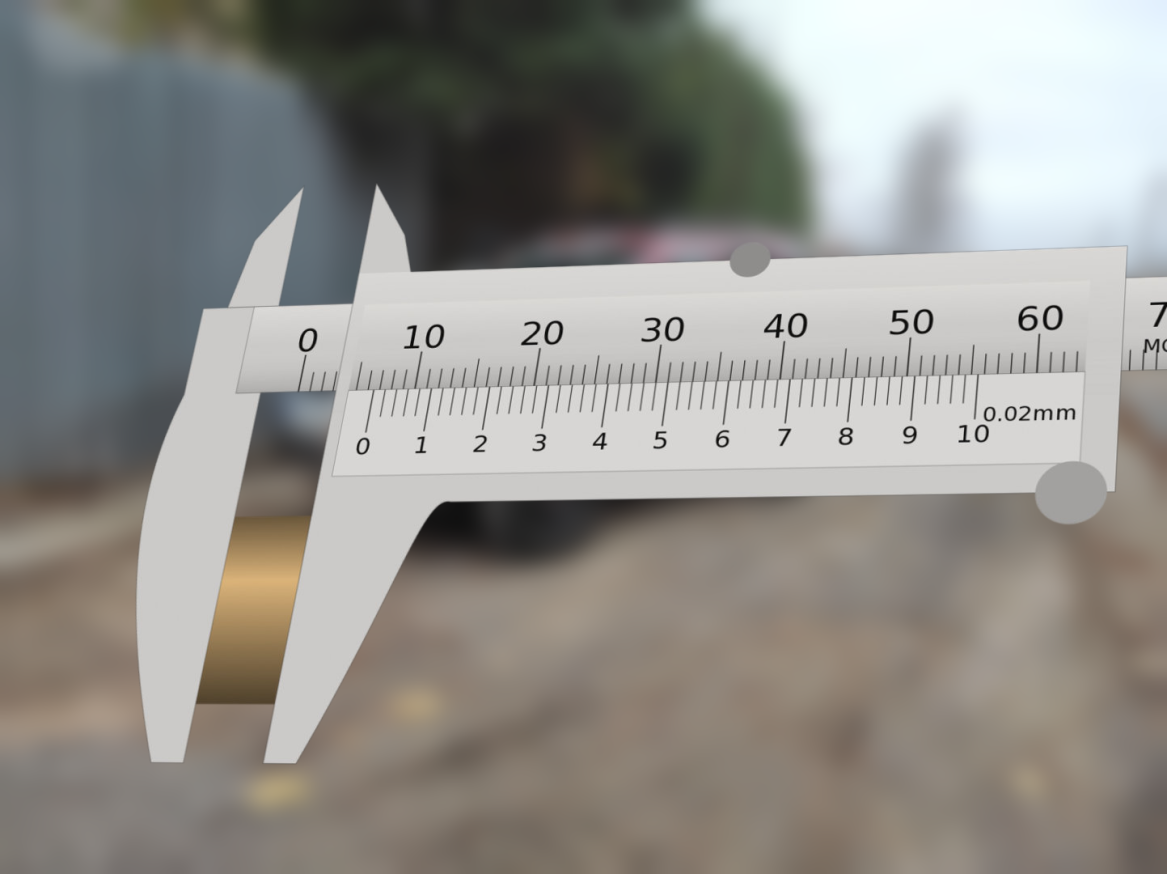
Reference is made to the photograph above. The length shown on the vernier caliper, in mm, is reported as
6.5 mm
